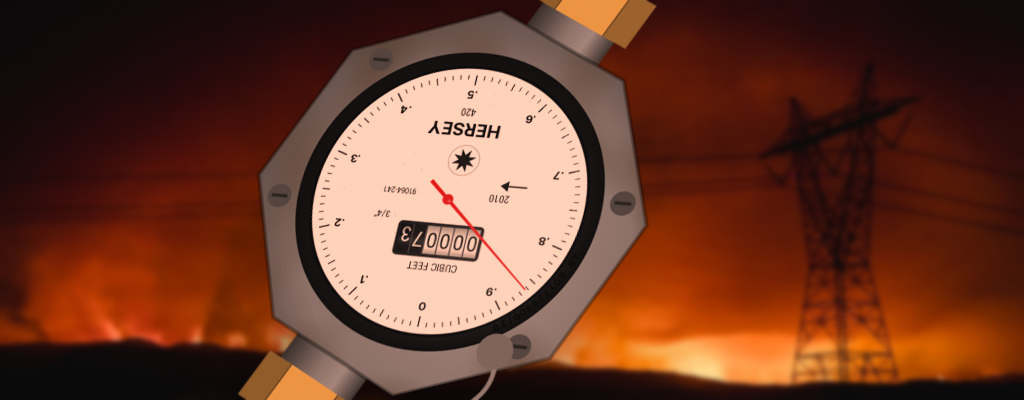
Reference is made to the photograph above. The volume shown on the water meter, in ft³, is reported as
72.86 ft³
